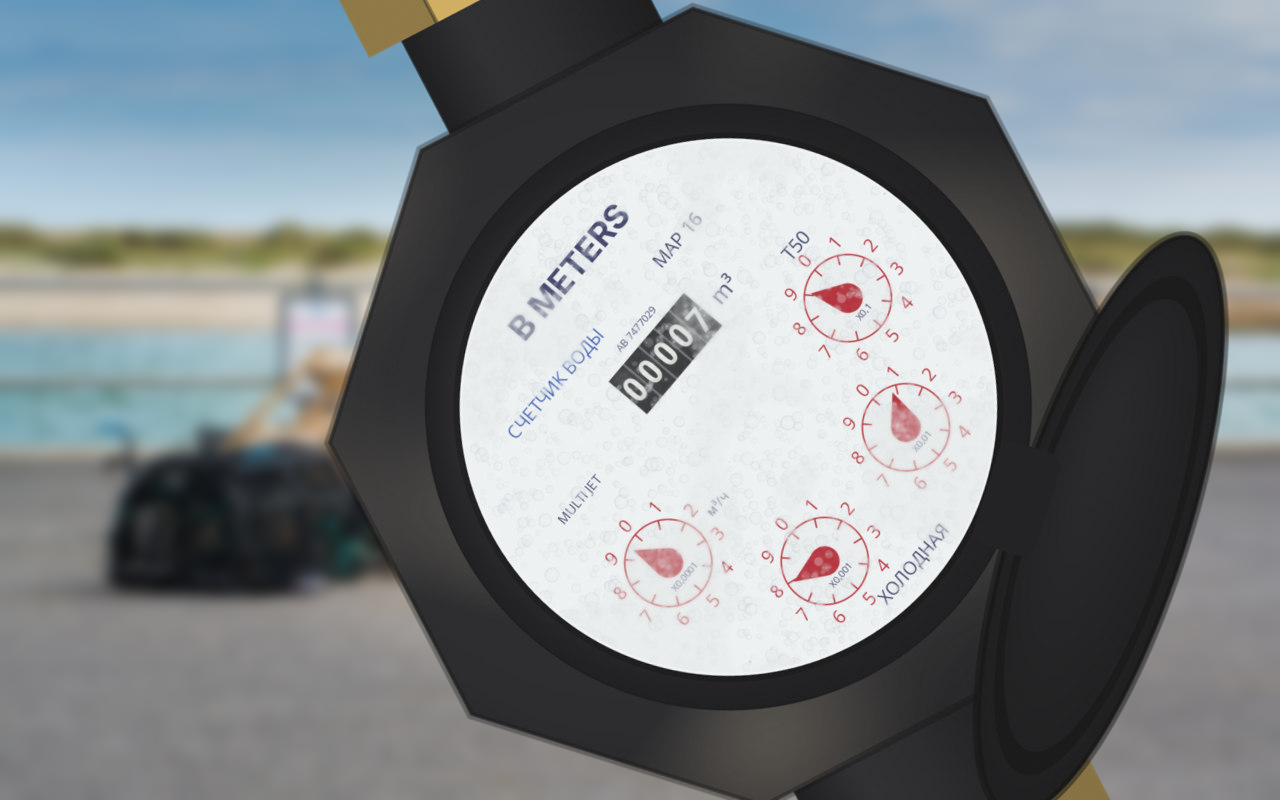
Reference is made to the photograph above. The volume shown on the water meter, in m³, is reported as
6.9079 m³
